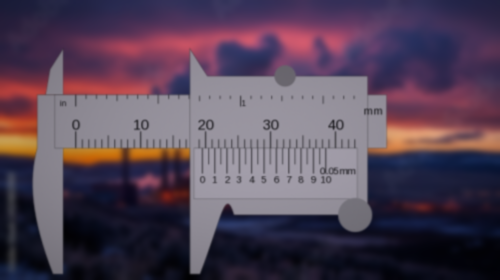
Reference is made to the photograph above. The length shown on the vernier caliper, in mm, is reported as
19.5 mm
